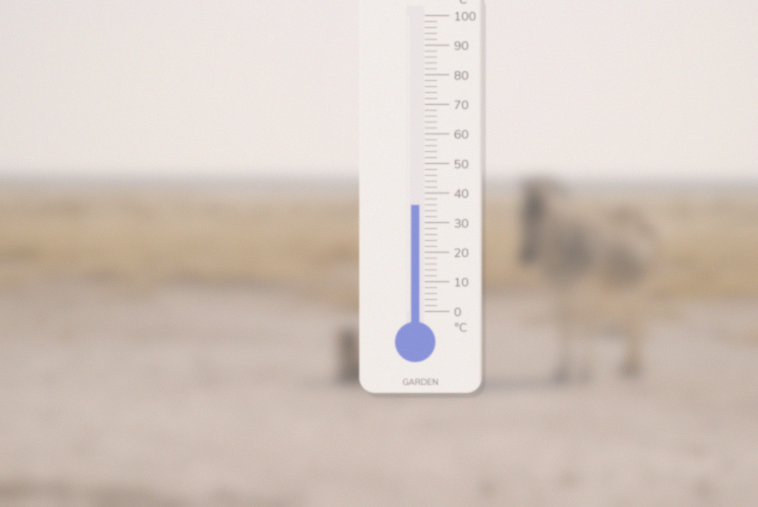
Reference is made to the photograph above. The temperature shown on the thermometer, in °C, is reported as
36 °C
